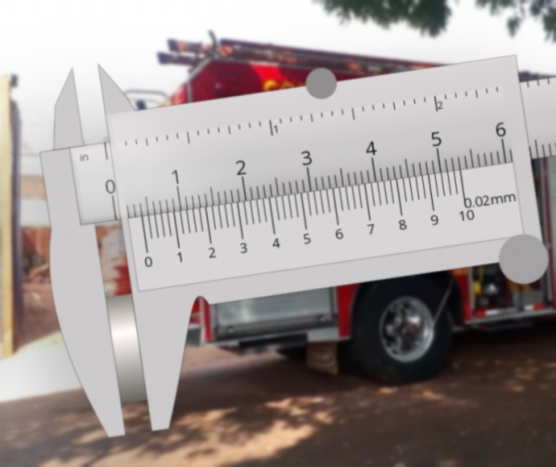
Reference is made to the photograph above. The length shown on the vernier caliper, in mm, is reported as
4.0 mm
